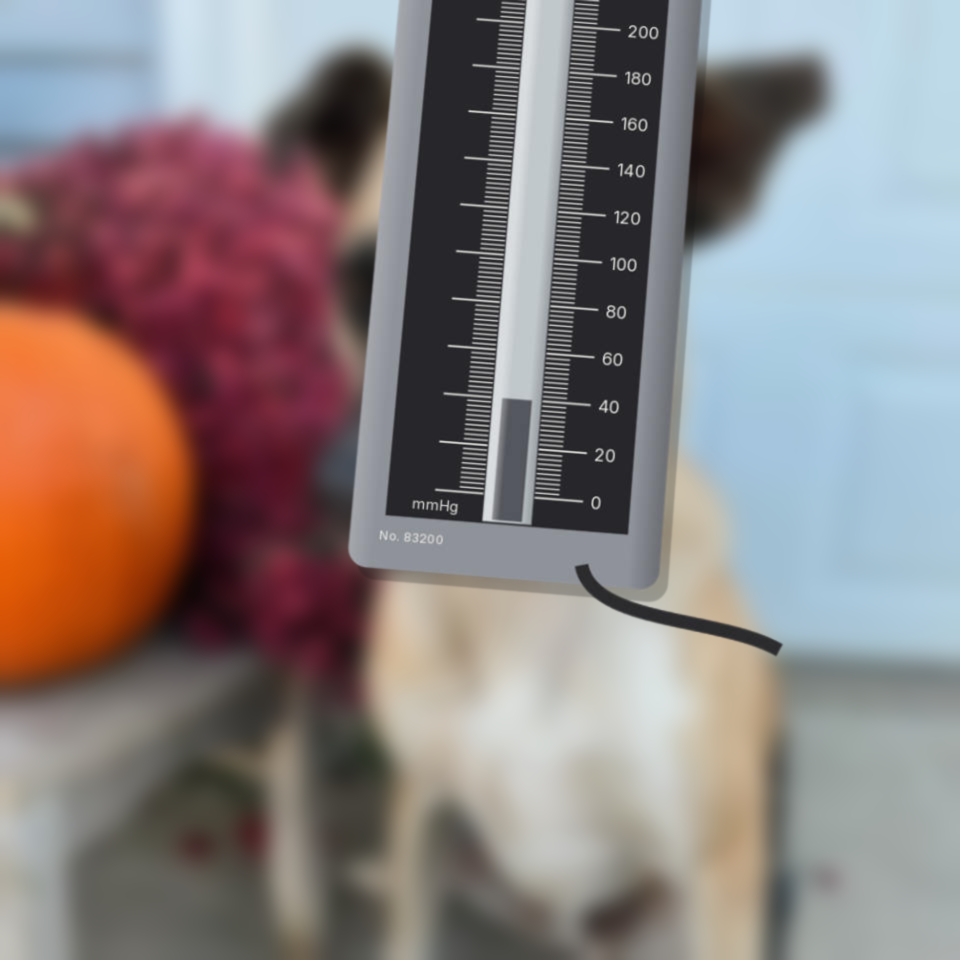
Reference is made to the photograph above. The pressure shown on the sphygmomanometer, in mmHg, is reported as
40 mmHg
